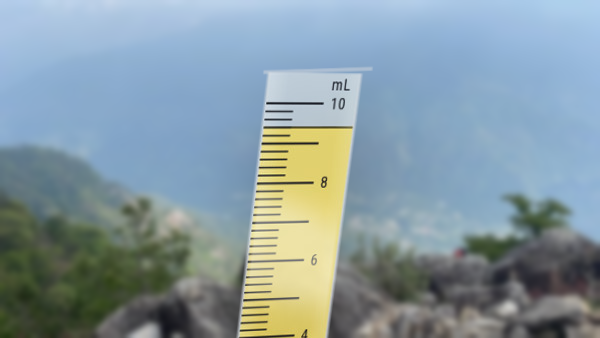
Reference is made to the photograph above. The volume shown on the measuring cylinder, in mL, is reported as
9.4 mL
